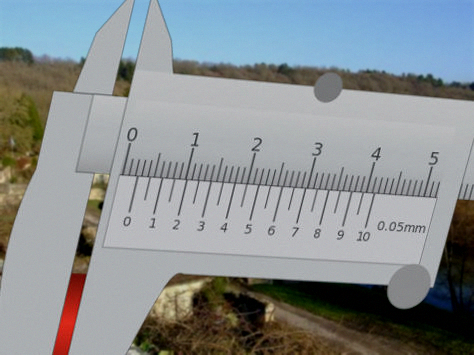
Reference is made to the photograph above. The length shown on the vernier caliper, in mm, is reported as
2.4 mm
